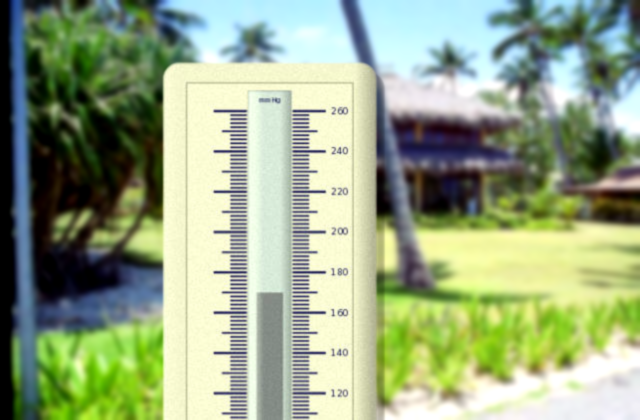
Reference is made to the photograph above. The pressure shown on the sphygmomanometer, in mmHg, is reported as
170 mmHg
